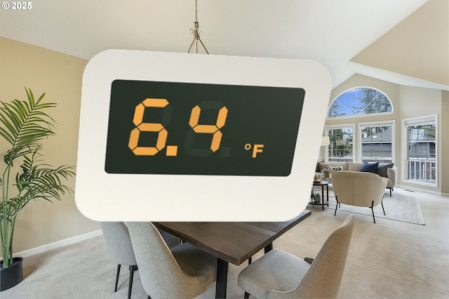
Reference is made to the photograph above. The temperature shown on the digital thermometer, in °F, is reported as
6.4 °F
